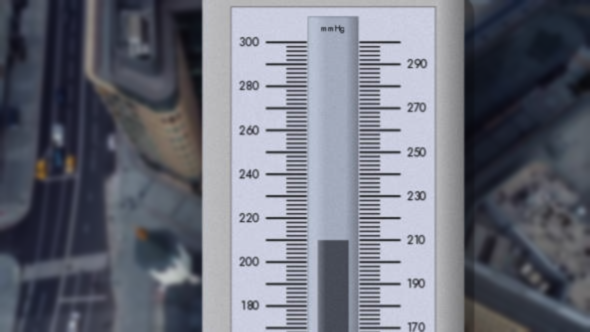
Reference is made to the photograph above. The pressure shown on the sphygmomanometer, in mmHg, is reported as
210 mmHg
